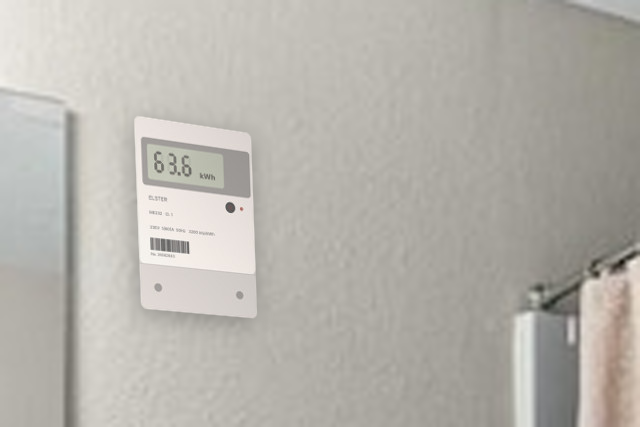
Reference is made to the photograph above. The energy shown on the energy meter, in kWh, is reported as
63.6 kWh
